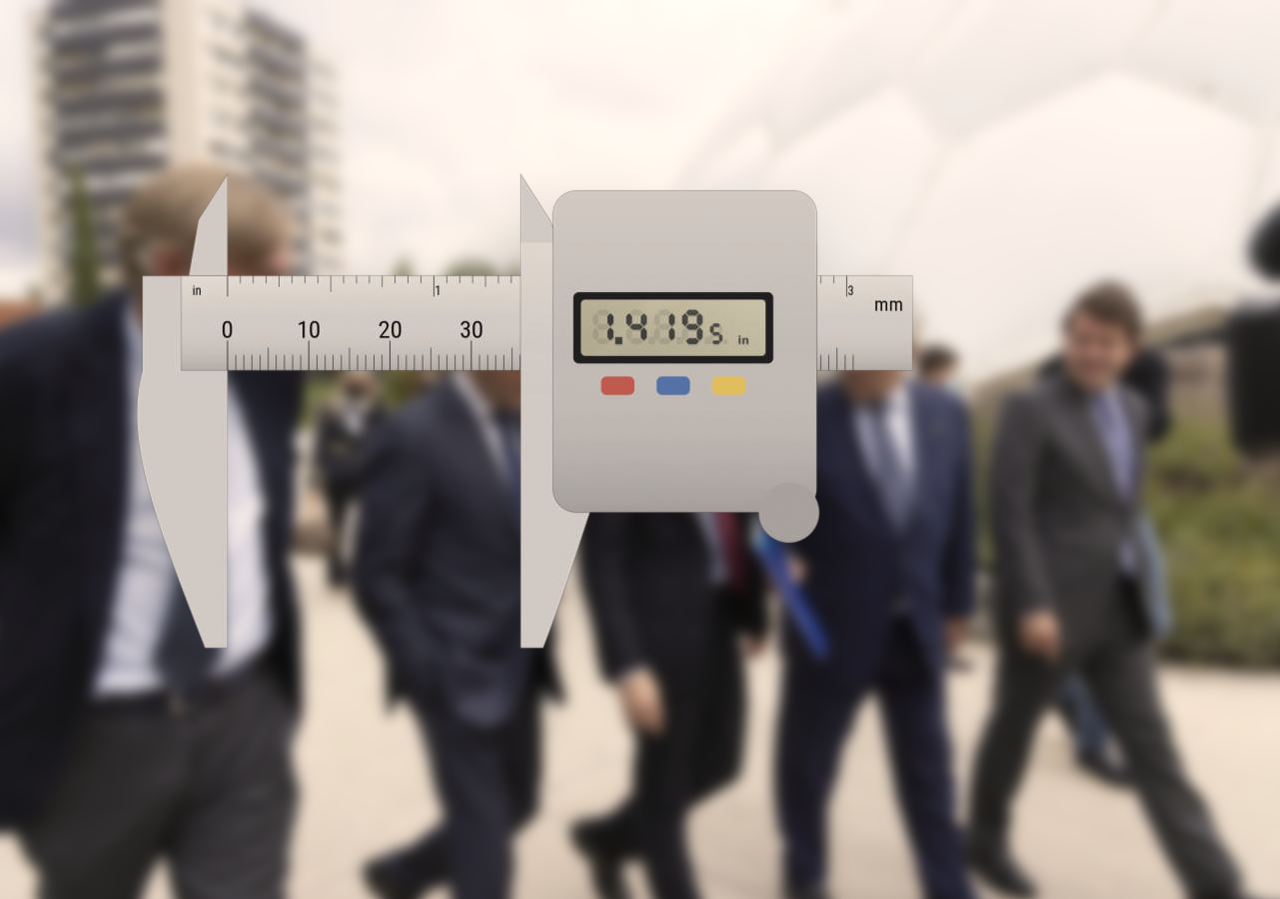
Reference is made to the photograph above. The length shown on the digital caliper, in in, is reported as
1.4195 in
